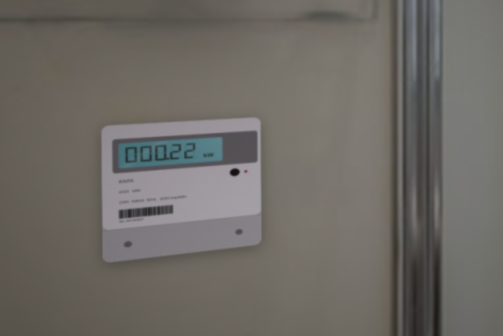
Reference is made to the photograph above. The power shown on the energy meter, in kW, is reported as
0.22 kW
